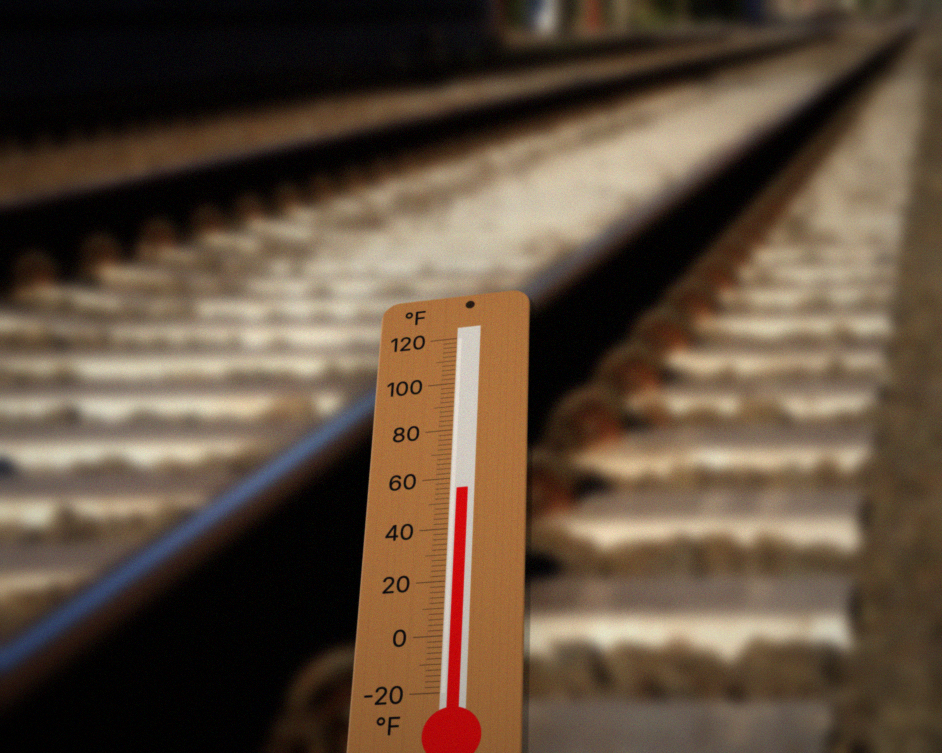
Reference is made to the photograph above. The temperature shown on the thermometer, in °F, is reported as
56 °F
